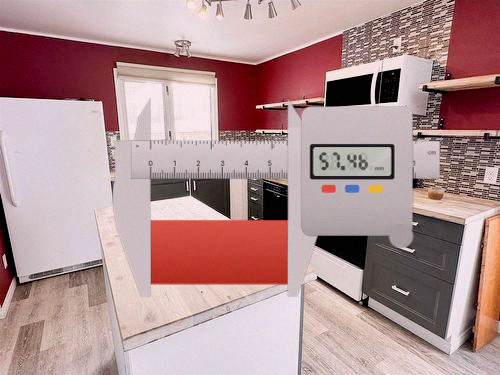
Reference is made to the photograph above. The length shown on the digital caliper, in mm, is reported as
57.46 mm
